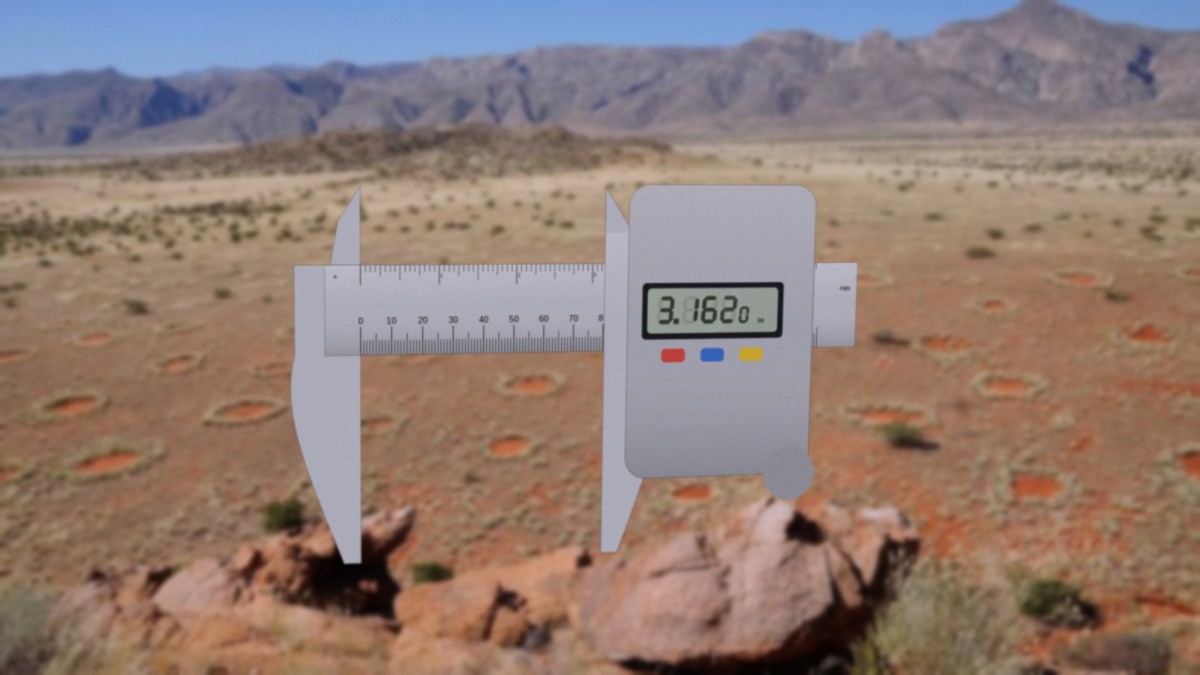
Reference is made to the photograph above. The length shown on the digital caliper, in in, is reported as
3.1620 in
